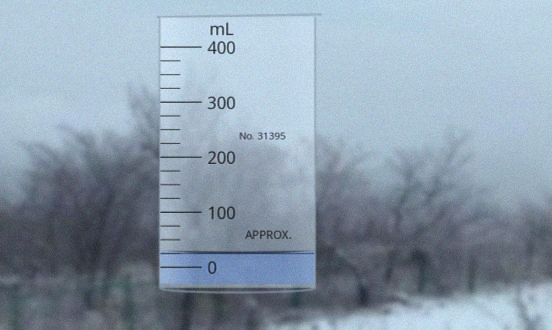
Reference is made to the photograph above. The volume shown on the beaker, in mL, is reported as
25 mL
